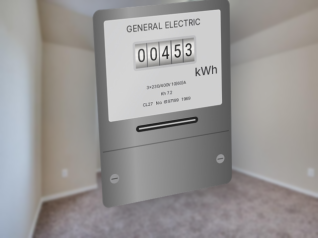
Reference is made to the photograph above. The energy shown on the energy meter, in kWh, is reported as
453 kWh
